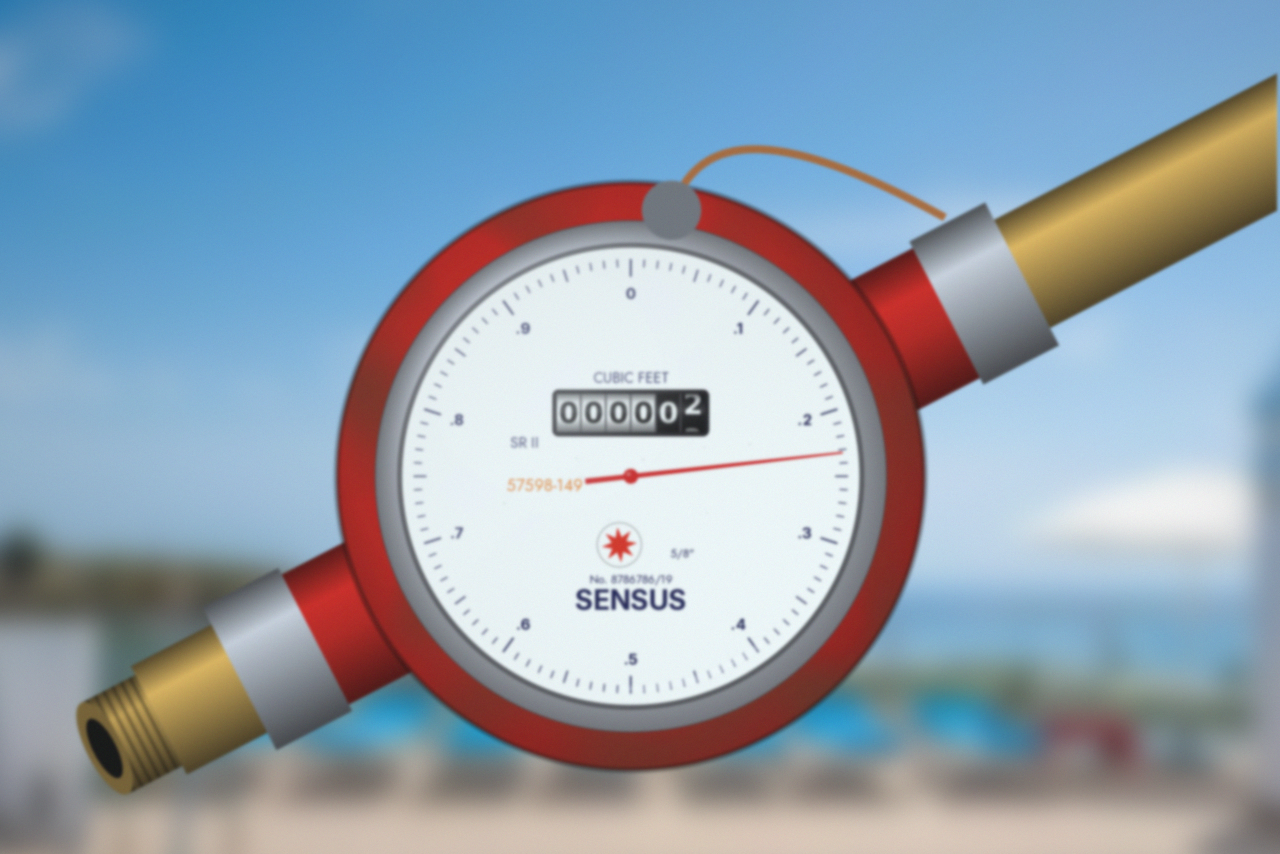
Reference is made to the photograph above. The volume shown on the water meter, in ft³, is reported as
2.23 ft³
